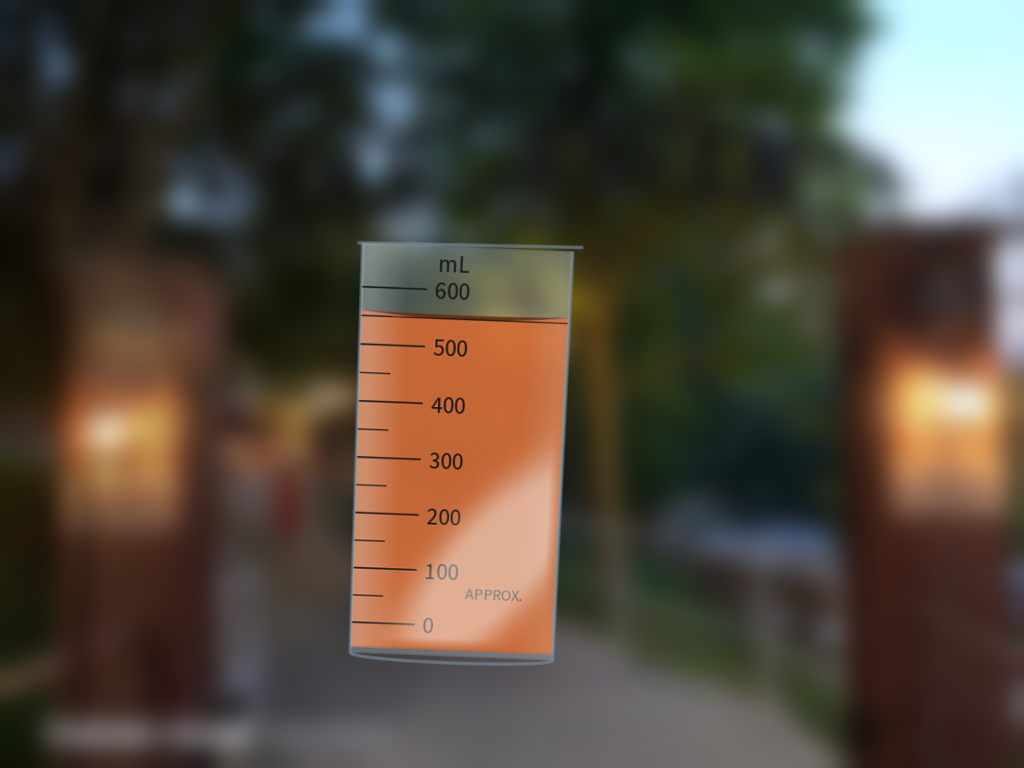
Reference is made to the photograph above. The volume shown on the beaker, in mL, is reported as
550 mL
